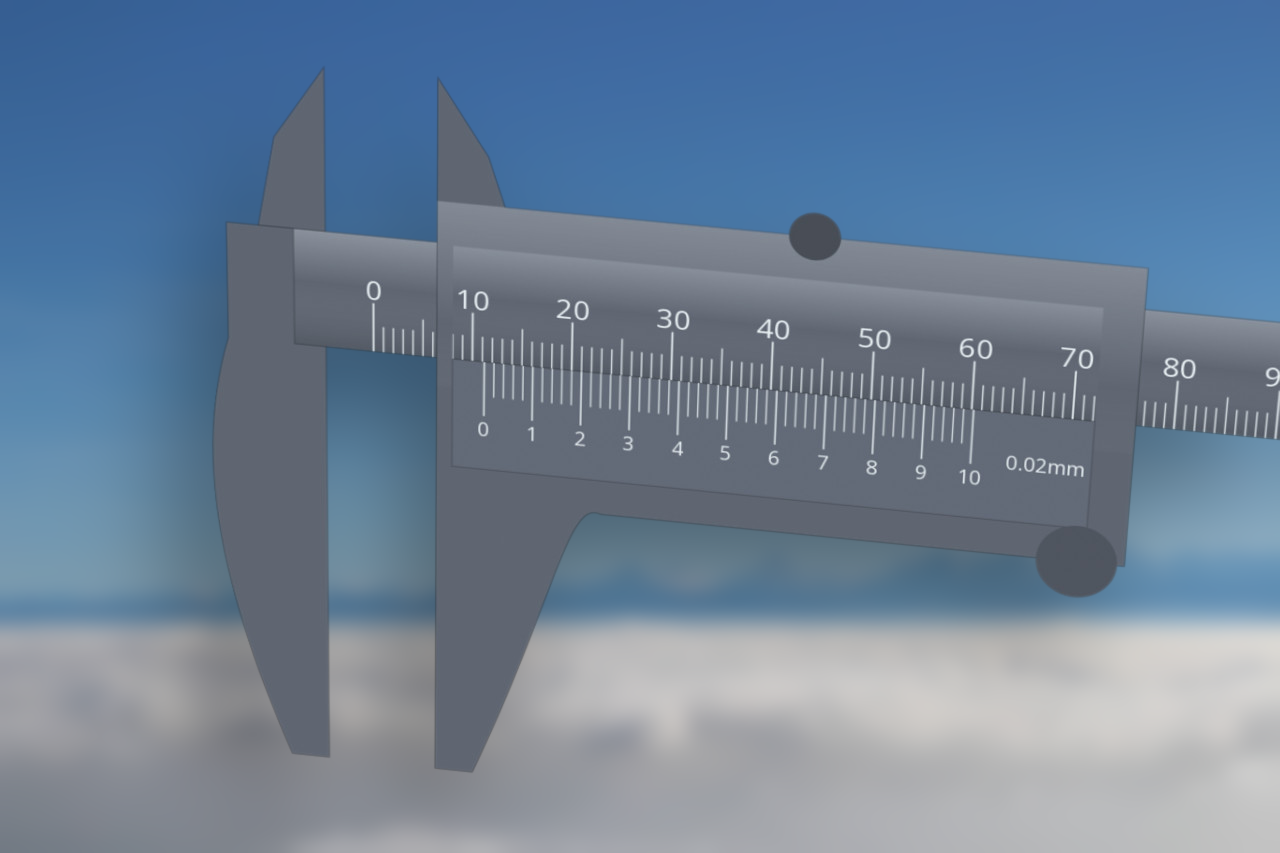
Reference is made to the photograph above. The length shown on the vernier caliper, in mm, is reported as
11.2 mm
